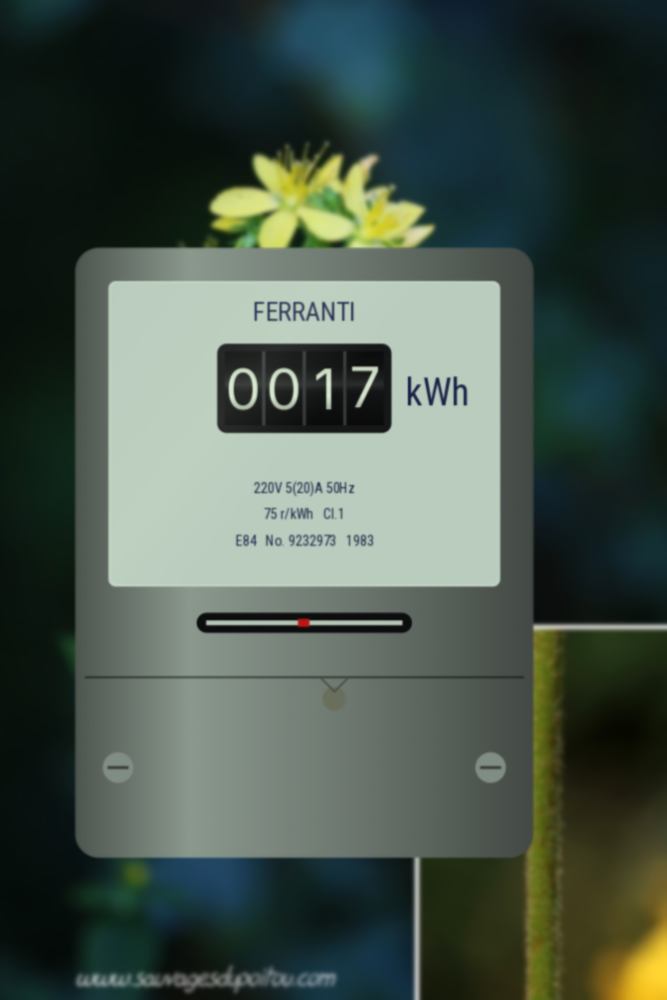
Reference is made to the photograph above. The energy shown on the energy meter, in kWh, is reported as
17 kWh
